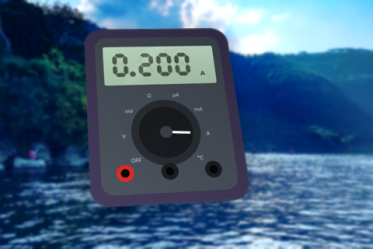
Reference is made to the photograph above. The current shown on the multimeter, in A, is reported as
0.200 A
